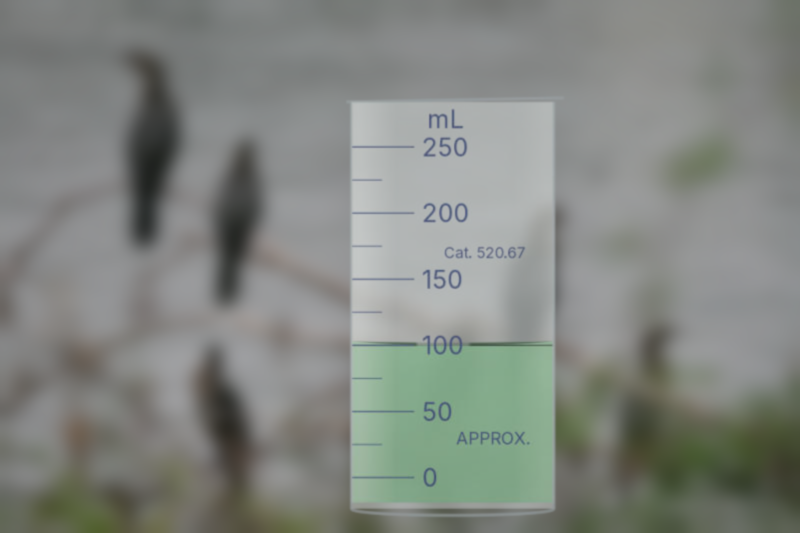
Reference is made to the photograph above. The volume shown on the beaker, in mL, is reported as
100 mL
